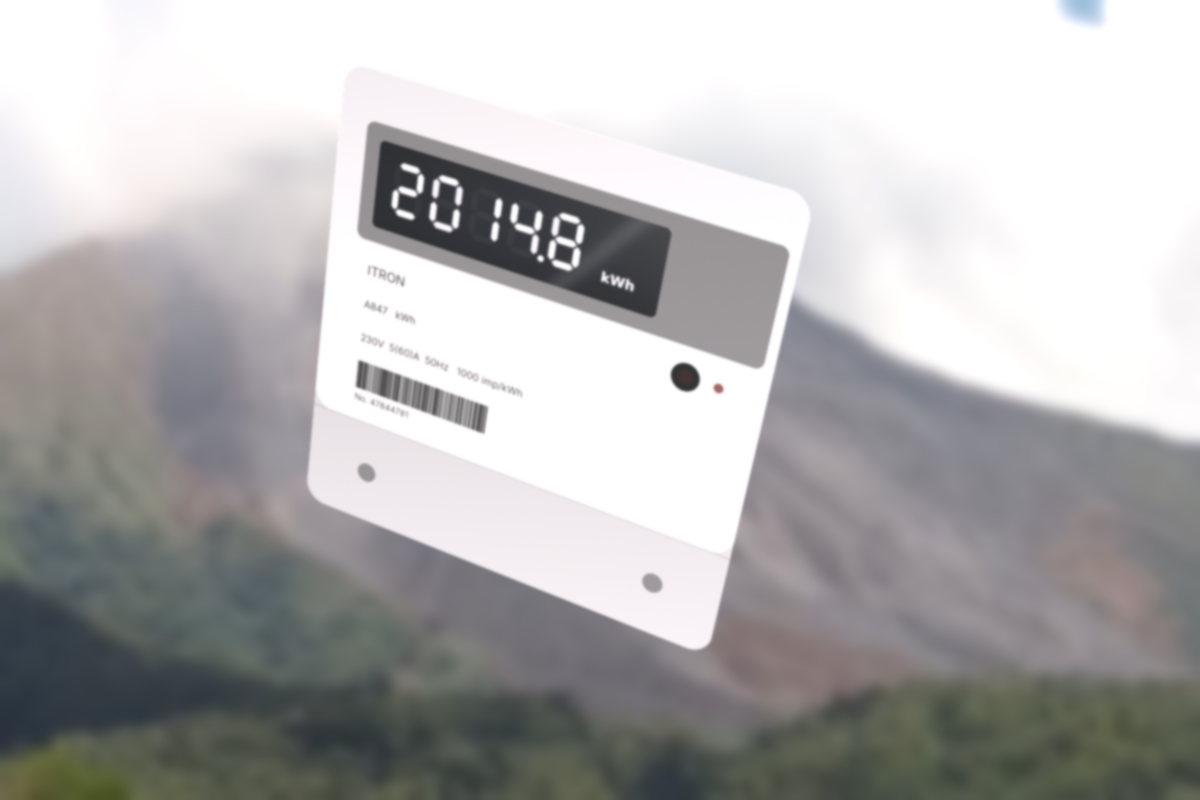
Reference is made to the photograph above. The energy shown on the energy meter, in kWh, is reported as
2014.8 kWh
